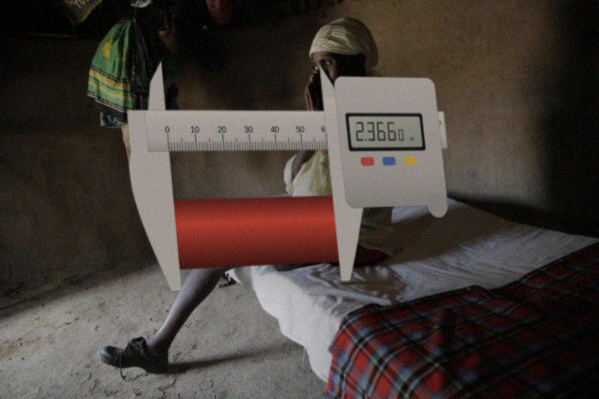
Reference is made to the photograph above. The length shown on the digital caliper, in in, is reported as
2.3660 in
